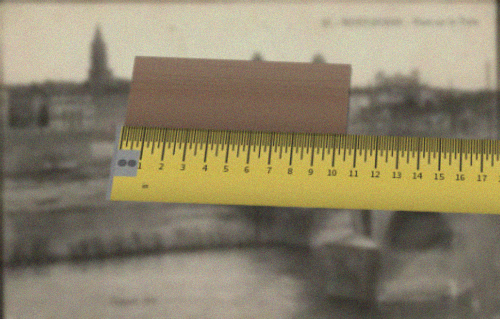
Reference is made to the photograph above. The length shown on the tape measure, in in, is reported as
10.5 in
